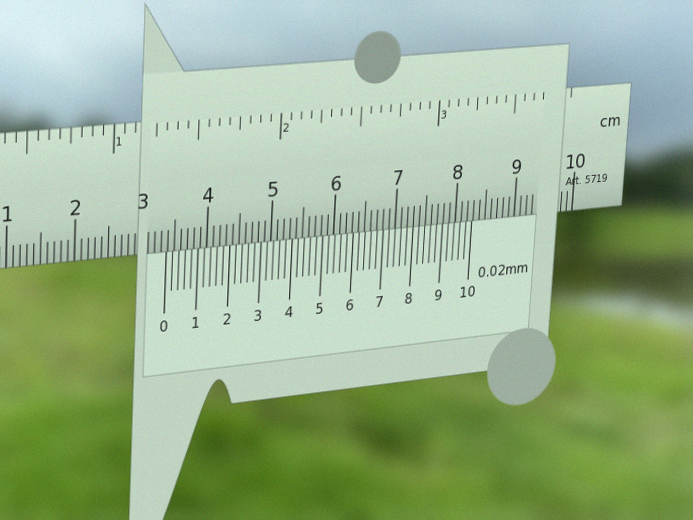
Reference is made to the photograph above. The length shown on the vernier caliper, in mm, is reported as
33.8 mm
